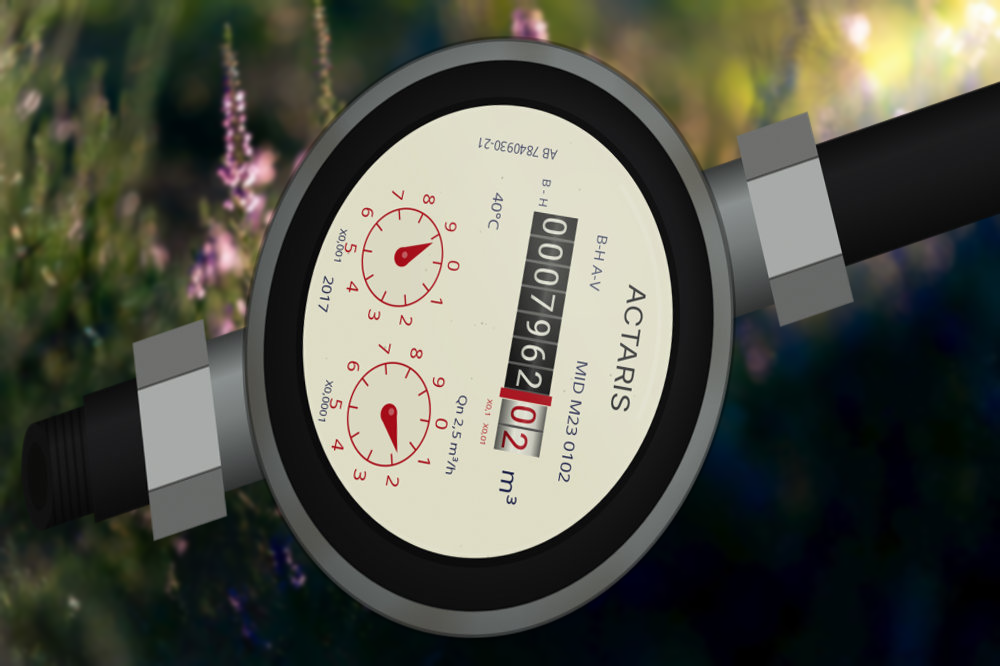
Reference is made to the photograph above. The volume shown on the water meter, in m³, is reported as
7962.0191 m³
